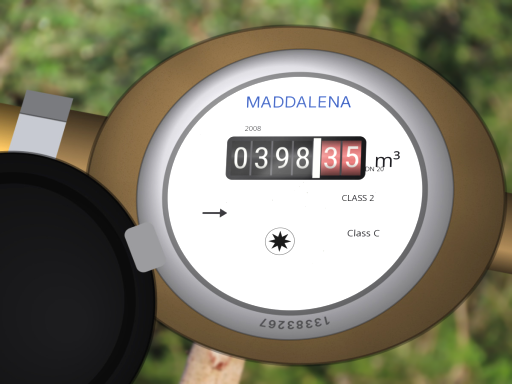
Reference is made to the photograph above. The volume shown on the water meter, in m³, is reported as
398.35 m³
